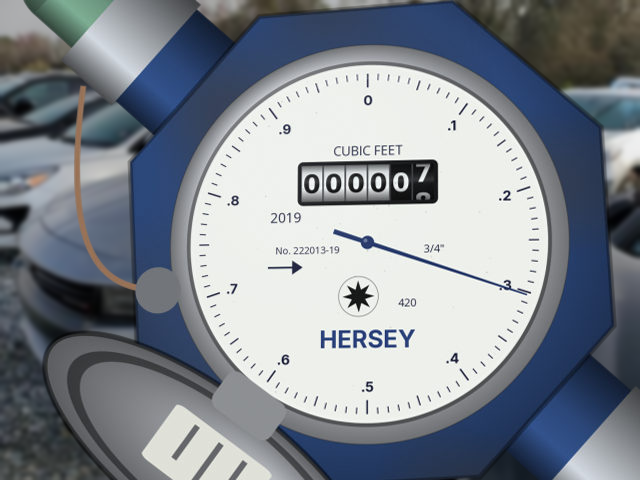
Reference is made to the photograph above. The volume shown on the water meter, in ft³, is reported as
7.30 ft³
